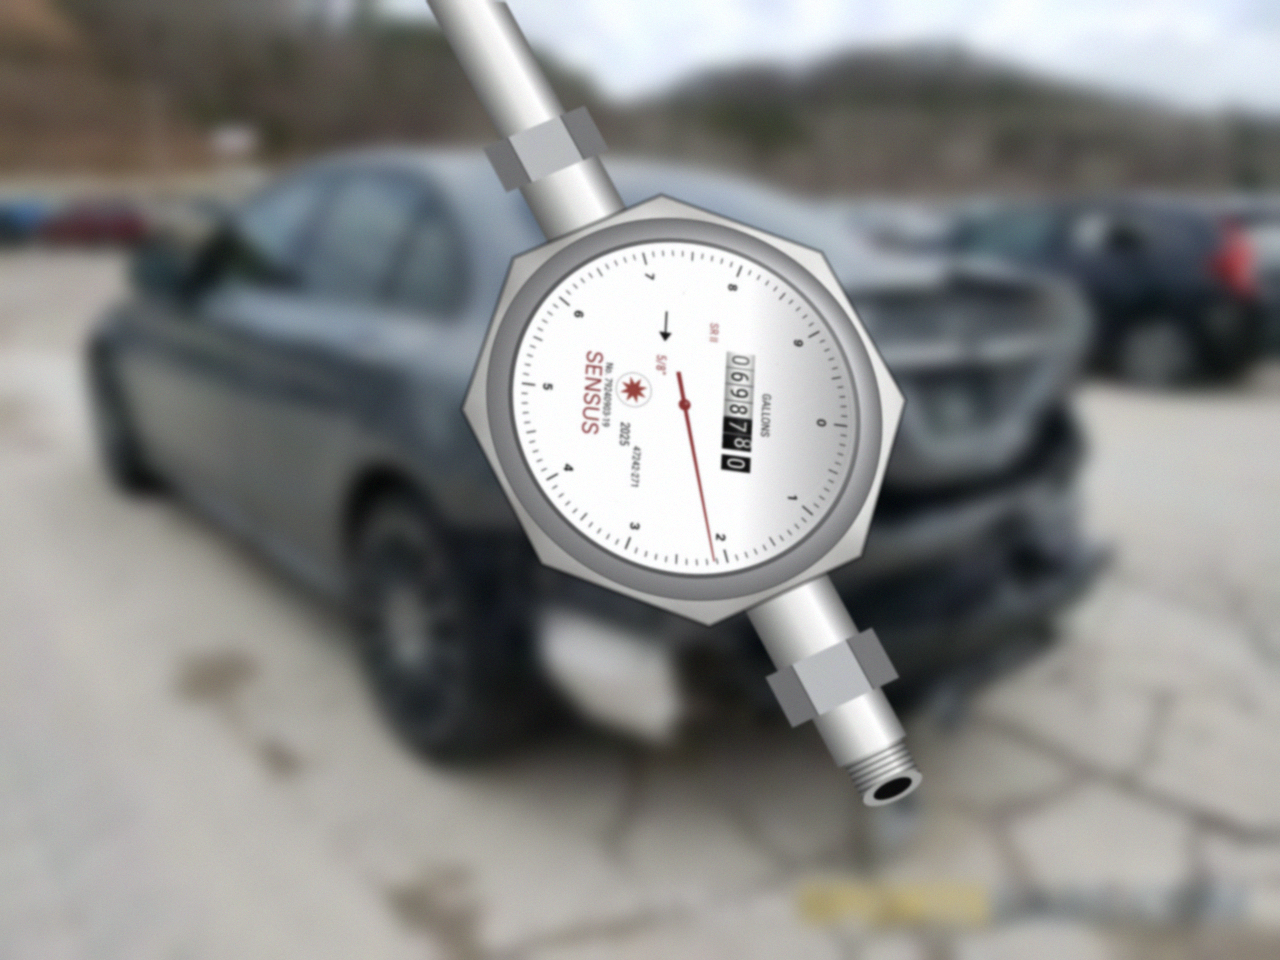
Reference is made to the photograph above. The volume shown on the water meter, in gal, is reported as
698782.1 gal
